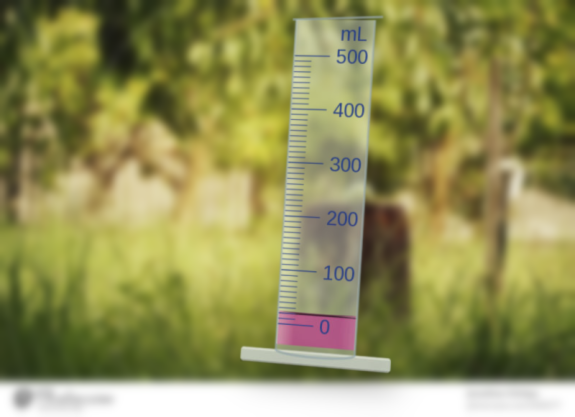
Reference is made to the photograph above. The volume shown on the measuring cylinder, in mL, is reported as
20 mL
